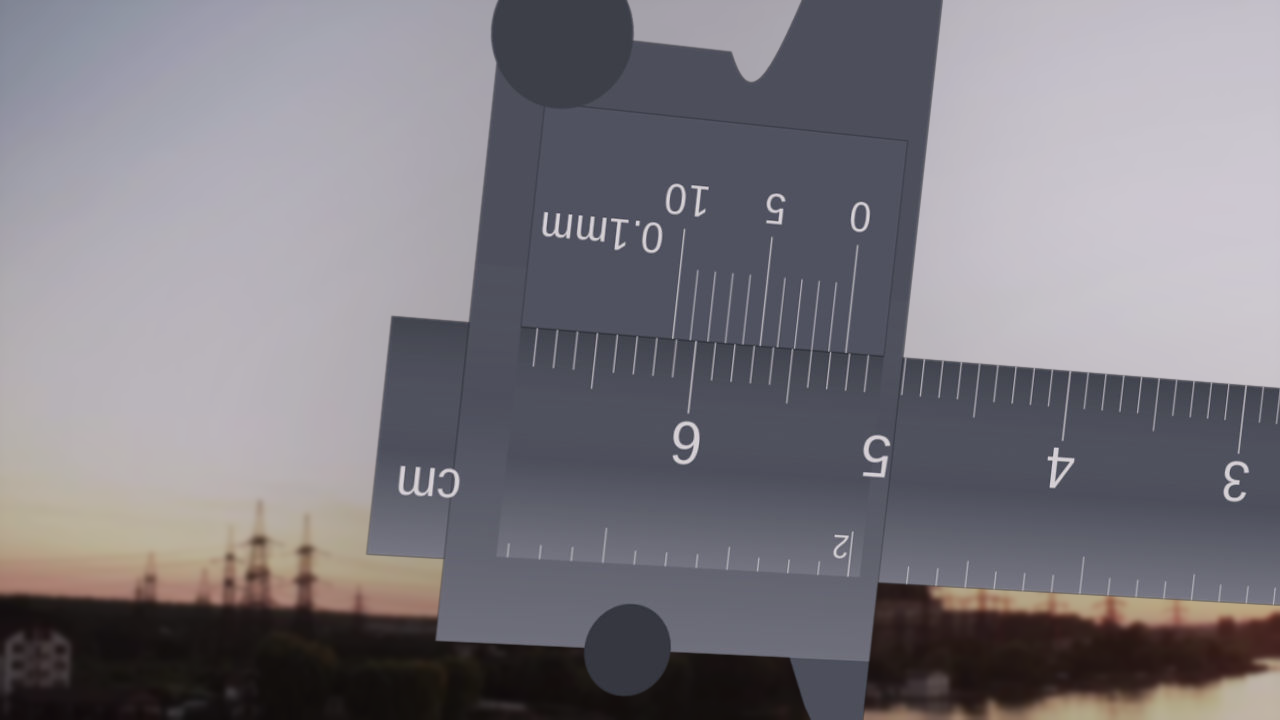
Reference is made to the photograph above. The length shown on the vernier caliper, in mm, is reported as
52.2 mm
